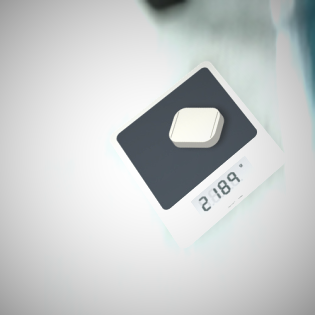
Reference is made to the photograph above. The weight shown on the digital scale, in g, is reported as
2189 g
